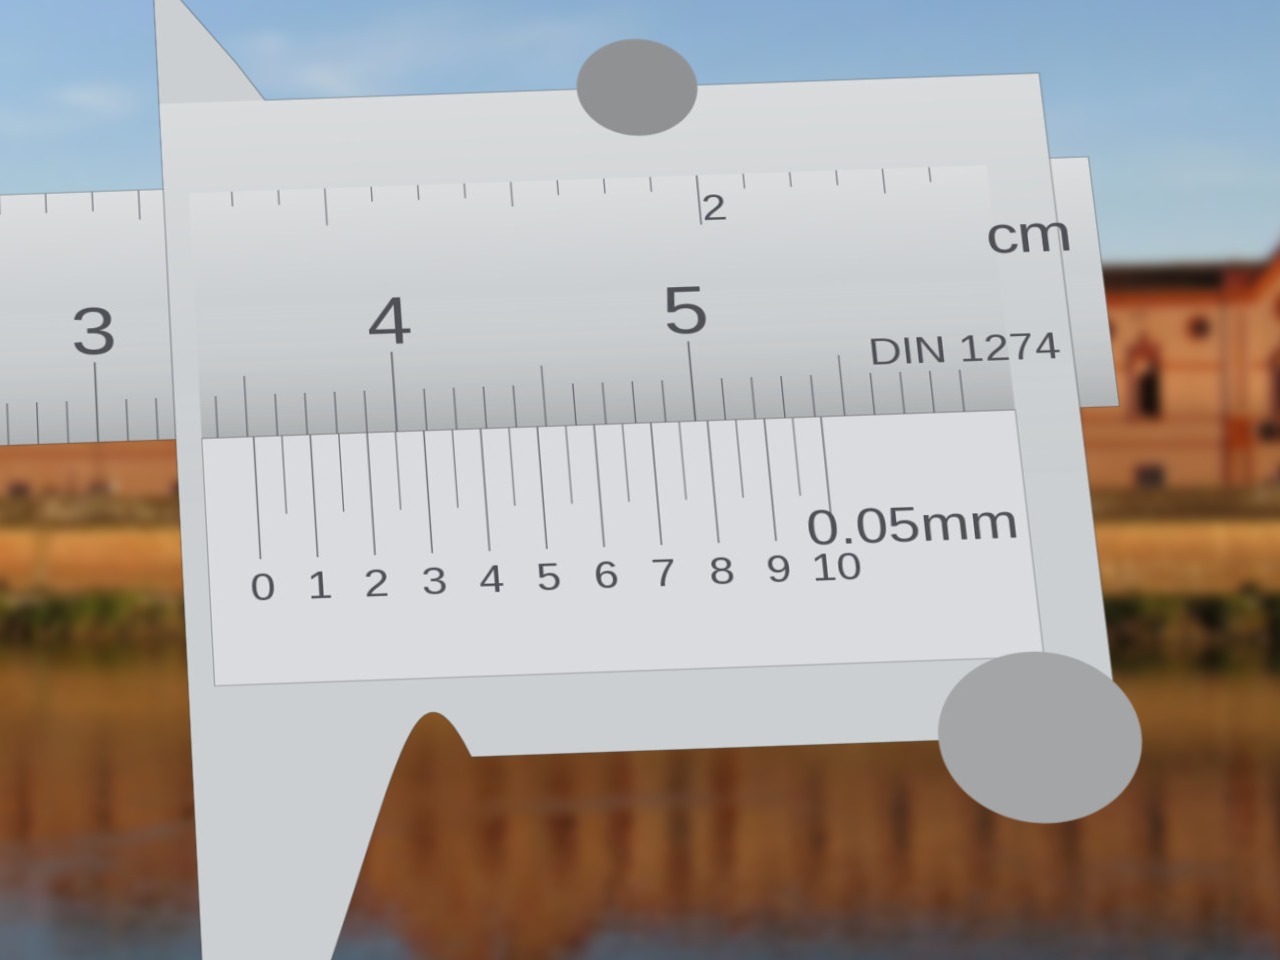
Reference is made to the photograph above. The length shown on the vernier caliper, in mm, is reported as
35.20 mm
